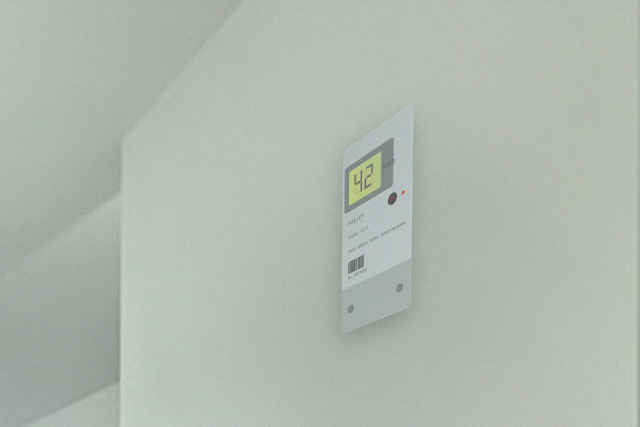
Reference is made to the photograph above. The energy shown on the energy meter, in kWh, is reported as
42 kWh
